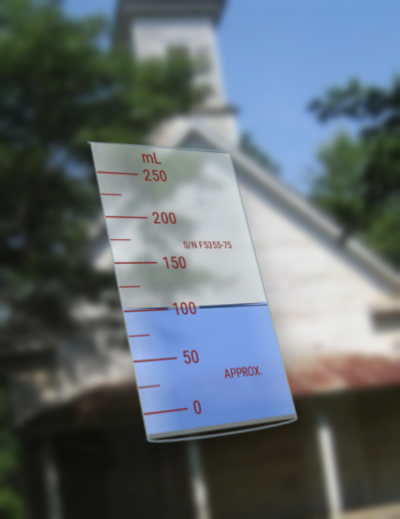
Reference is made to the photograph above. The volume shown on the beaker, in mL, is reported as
100 mL
